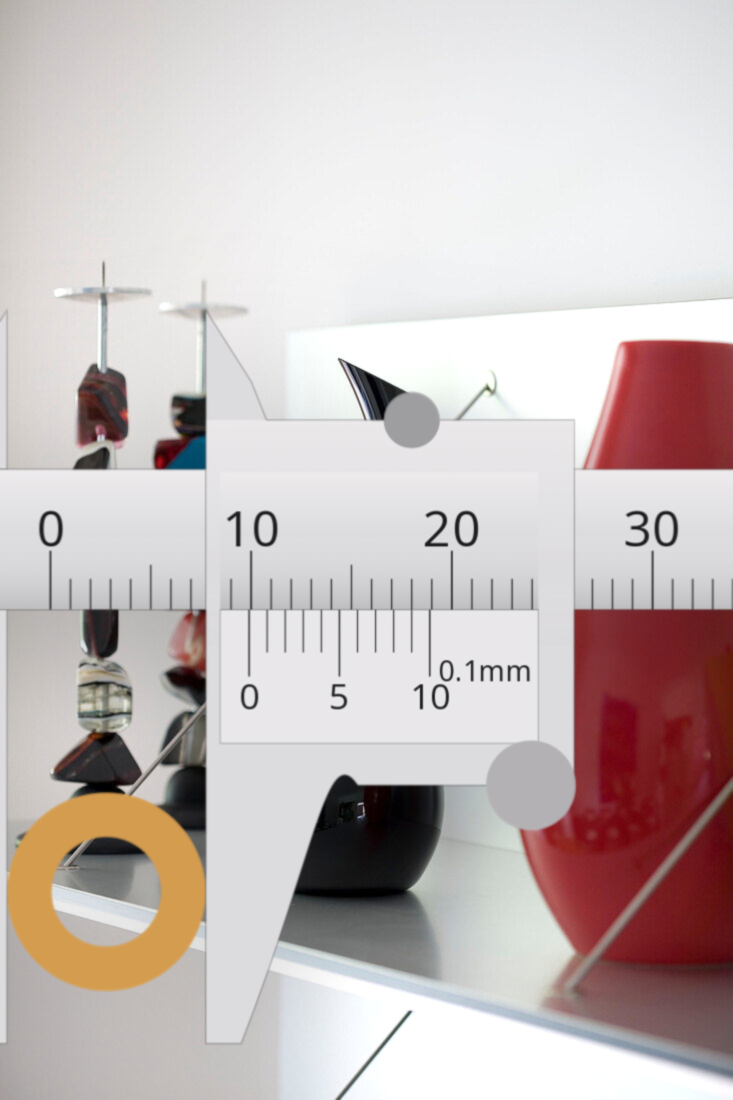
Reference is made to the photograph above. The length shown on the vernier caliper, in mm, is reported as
9.9 mm
